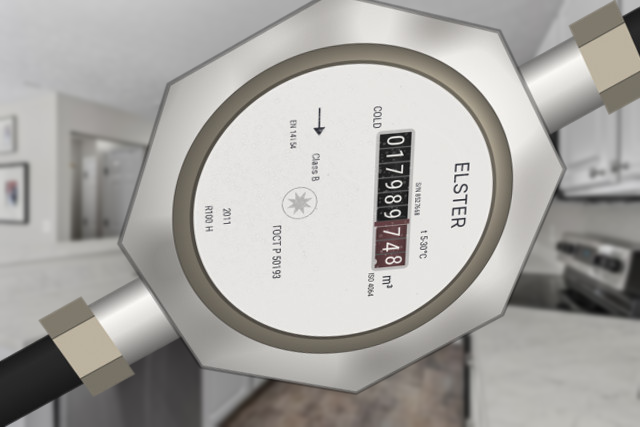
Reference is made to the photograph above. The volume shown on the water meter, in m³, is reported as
17989.748 m³
